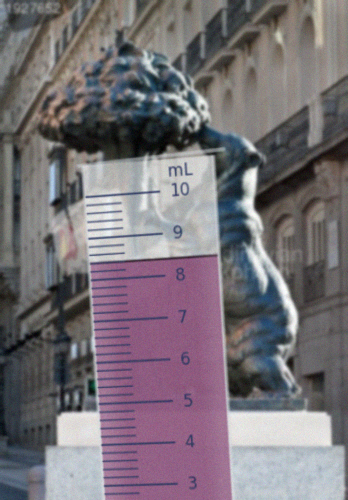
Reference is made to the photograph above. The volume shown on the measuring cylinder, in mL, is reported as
8.4 mL
